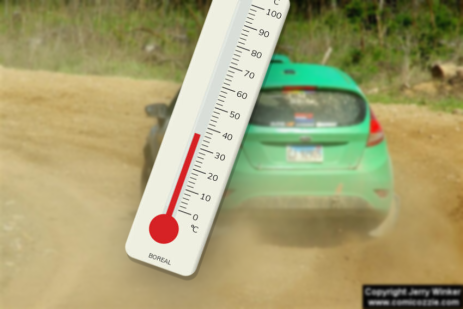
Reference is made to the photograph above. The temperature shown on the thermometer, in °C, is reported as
36 °C
